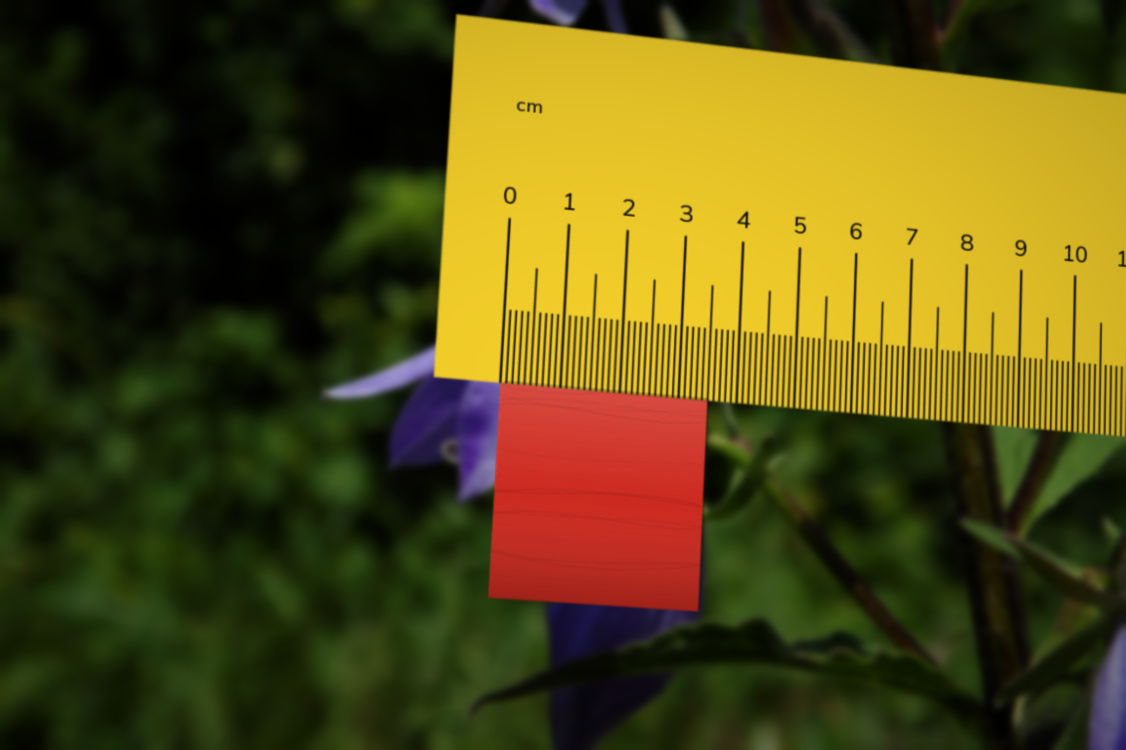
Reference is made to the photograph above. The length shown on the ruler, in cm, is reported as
3.5 cm
